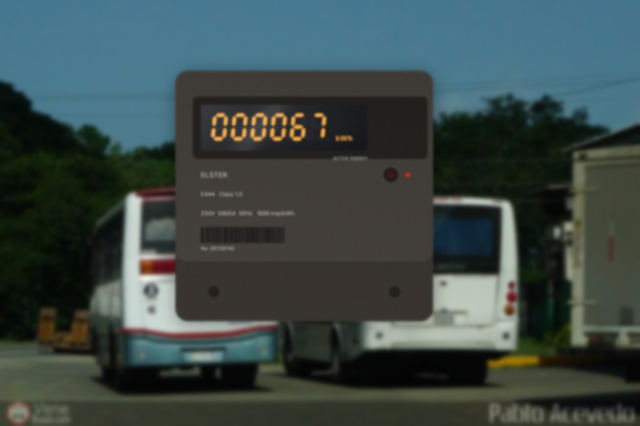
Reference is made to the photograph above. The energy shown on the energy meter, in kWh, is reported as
67 kWh
